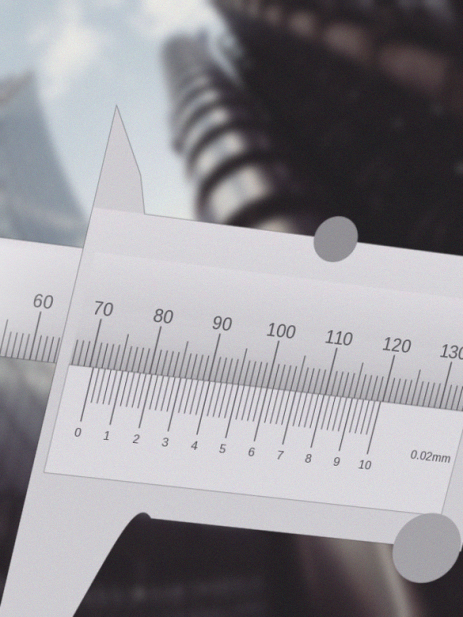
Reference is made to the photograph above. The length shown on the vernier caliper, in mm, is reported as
70.6 mm
